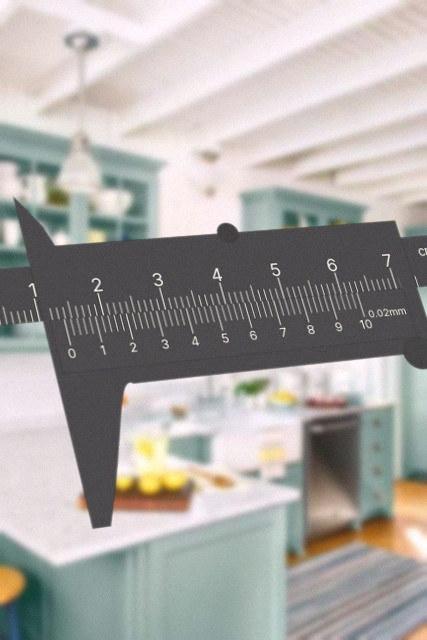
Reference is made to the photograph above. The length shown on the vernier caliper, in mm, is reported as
13.8 mm
